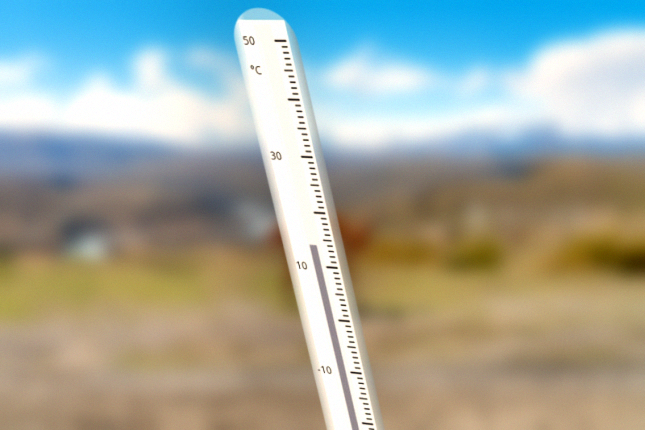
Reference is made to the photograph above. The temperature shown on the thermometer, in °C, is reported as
14 °C
